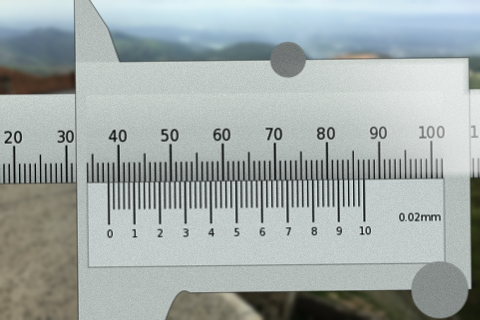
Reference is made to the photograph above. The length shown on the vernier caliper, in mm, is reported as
38.0 mm
